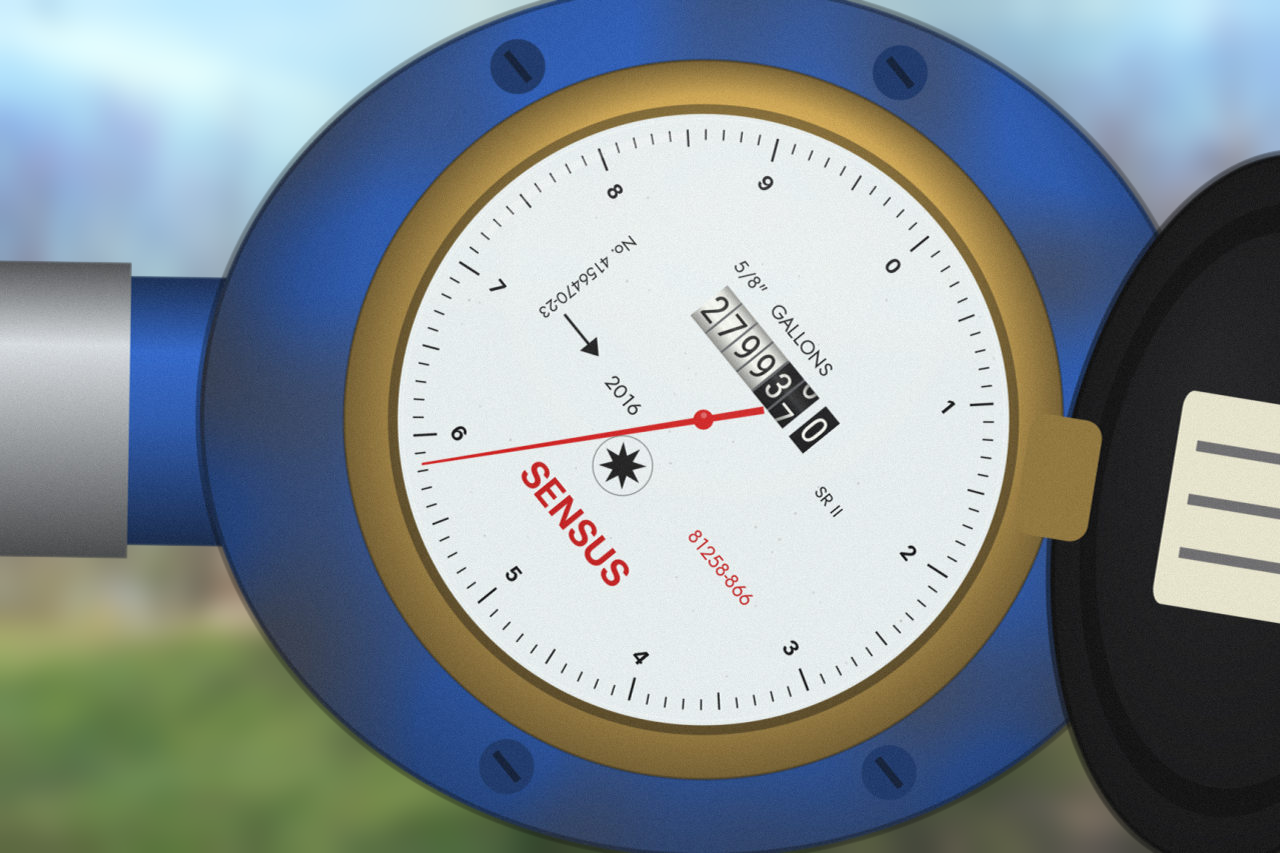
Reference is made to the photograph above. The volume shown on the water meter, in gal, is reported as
2799365.8 gal
